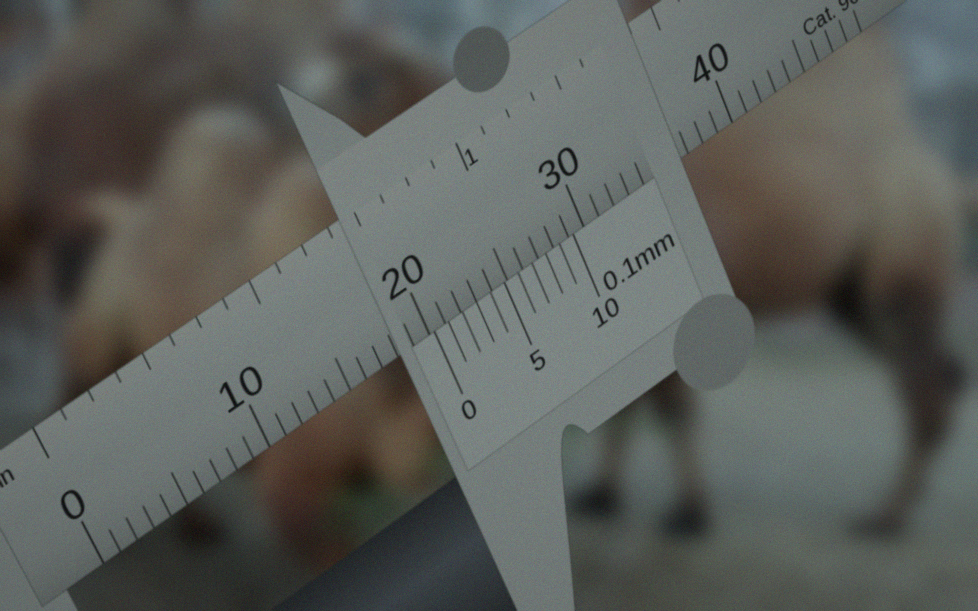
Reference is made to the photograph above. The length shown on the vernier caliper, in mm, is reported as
20.3 mm
